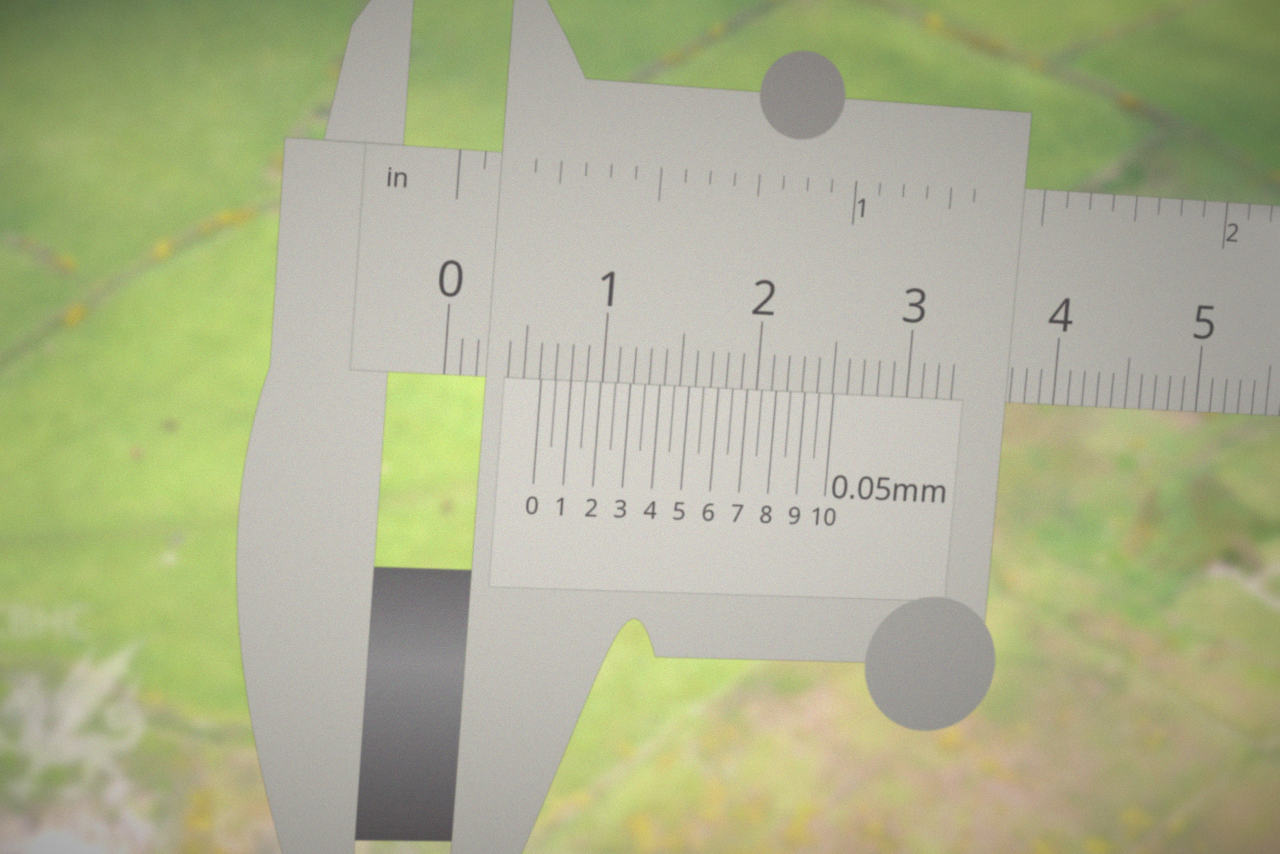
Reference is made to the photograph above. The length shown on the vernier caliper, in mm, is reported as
6.1 mm
